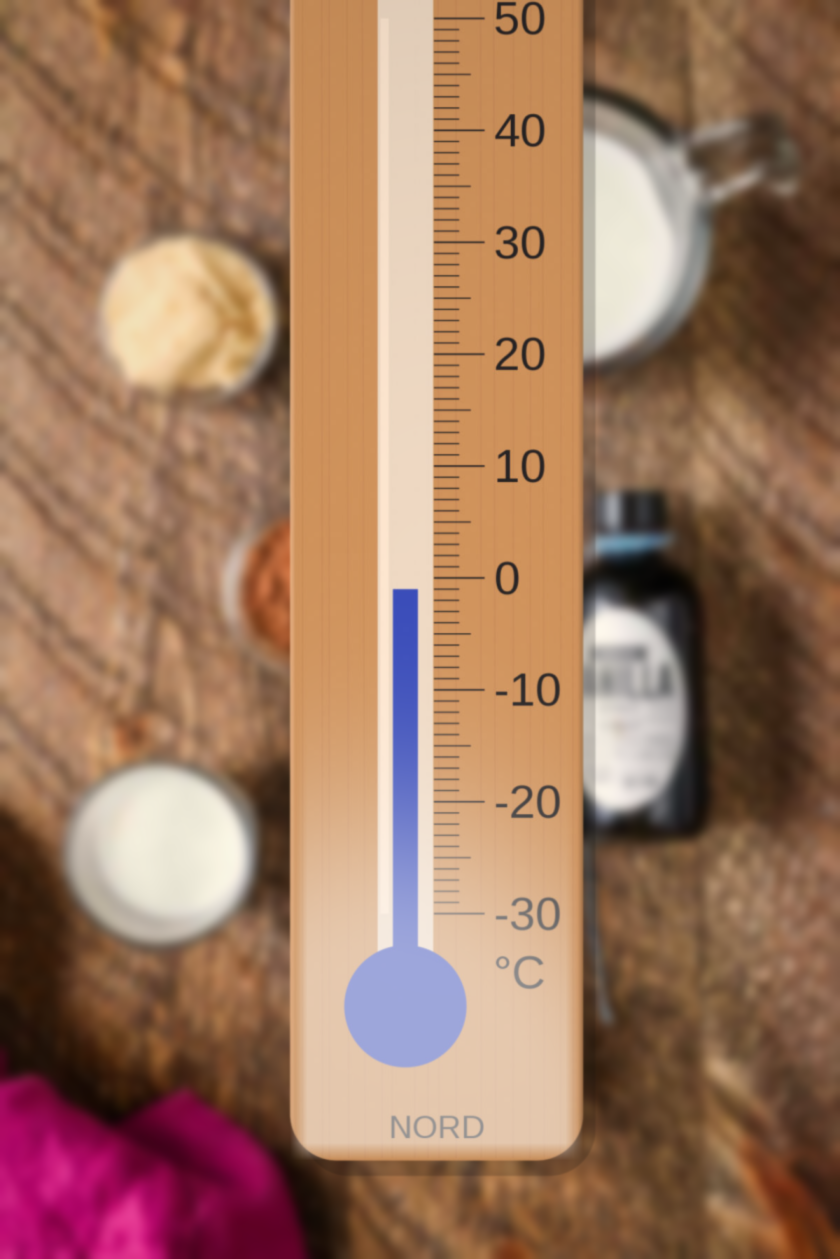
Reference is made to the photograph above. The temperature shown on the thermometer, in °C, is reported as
-1 °C
